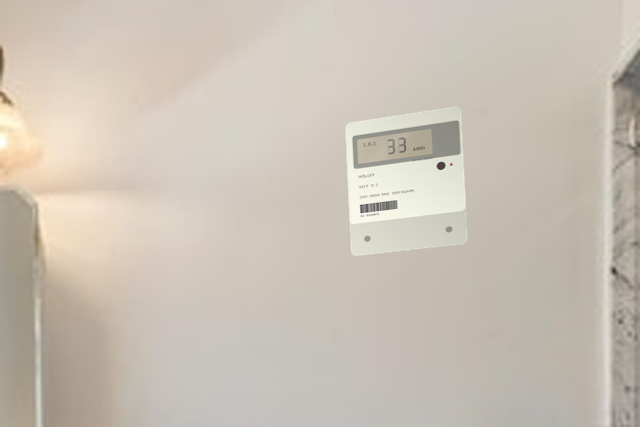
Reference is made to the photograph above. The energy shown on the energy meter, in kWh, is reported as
33 kWh
